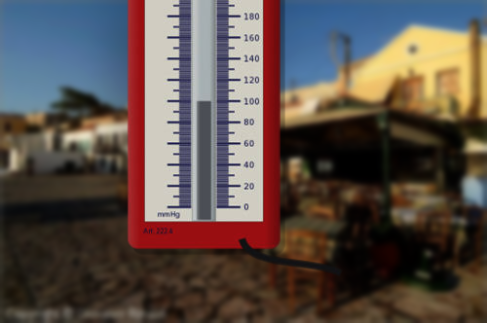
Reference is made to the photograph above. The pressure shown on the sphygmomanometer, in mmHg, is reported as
100 mmHg
